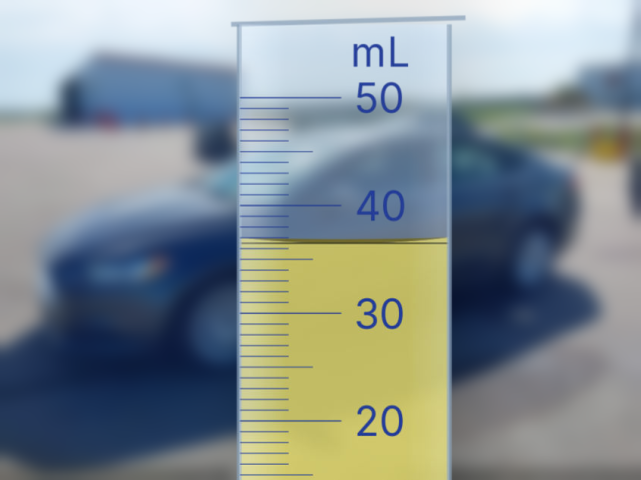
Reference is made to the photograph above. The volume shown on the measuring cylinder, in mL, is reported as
36.5 mL
